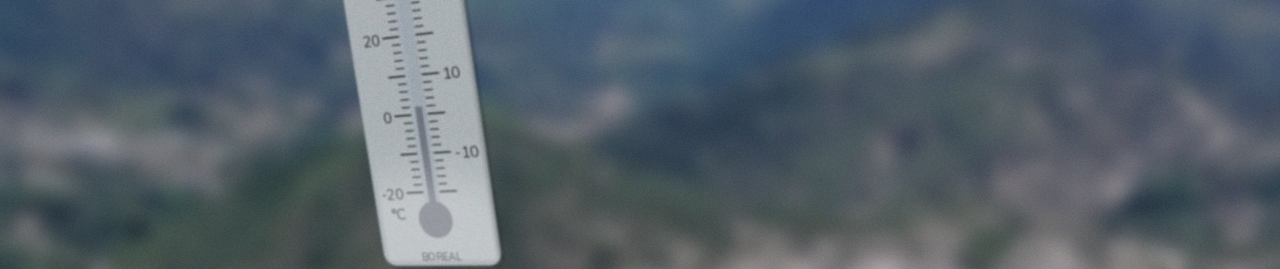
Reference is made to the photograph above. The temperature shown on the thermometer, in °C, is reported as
2 °C
